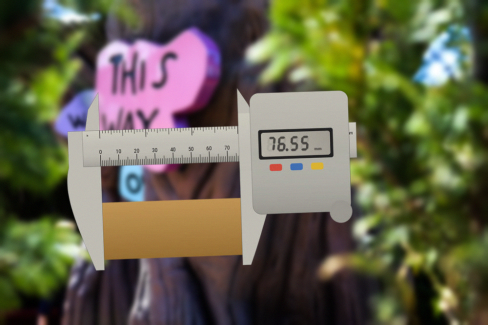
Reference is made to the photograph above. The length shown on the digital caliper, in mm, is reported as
76.55 mm
